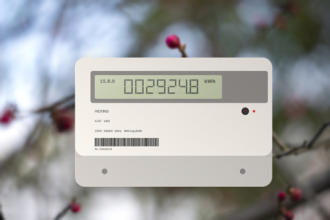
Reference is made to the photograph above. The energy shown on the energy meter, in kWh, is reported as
2924.8 kWh
